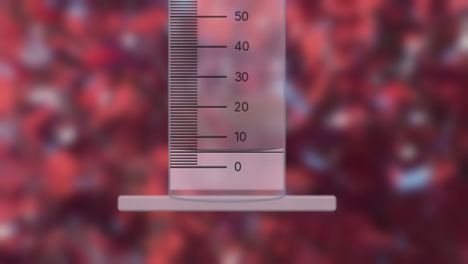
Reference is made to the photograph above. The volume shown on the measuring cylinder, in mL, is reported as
5 mL
